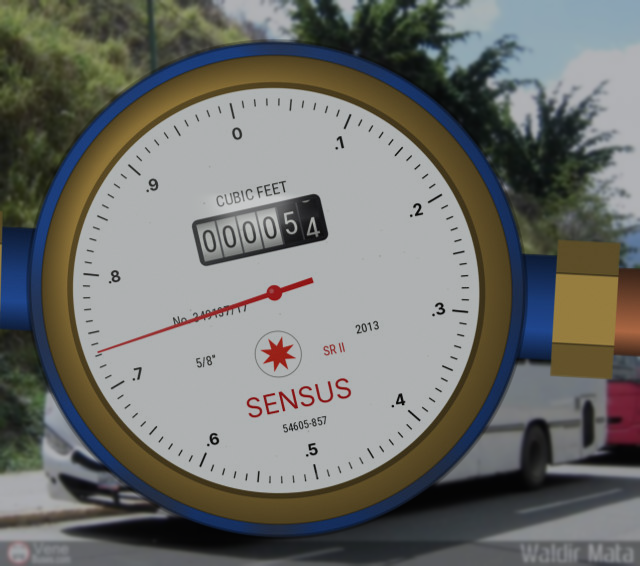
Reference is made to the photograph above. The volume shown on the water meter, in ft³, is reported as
53.73 ft³
